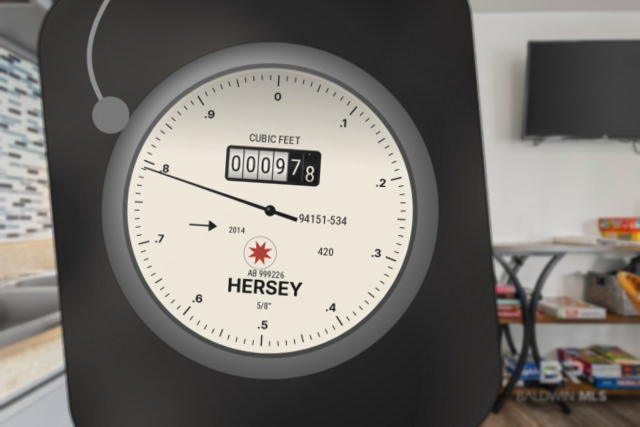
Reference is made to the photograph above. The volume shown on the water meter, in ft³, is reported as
977.79 ft³
